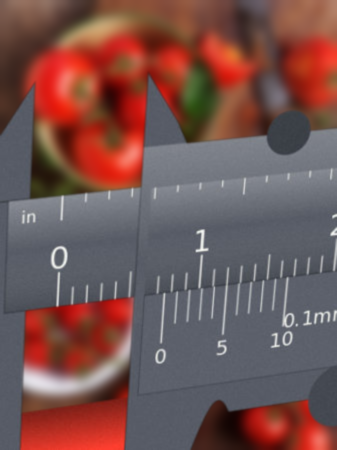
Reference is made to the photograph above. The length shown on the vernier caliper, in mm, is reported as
7.5 mm
